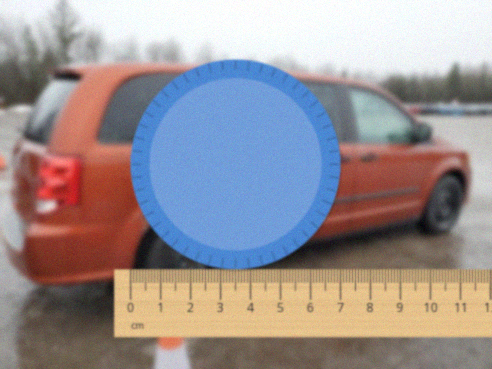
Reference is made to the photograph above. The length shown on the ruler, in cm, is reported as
7 cm
